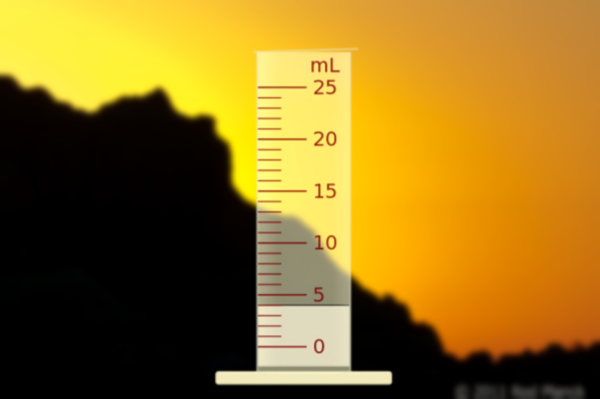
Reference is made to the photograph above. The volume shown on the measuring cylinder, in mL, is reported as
4 mL
